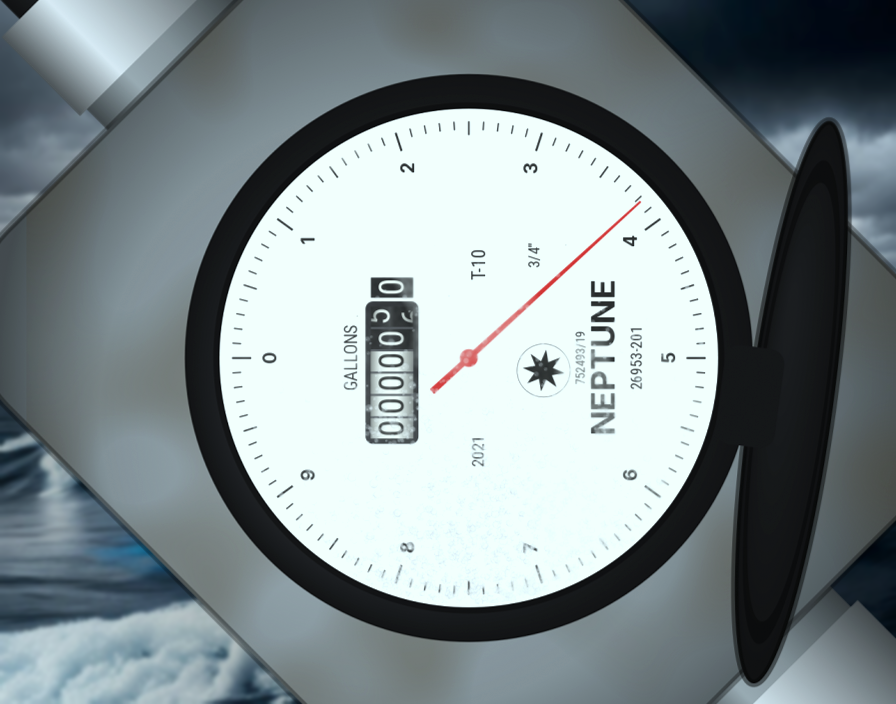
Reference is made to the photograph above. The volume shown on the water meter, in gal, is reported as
53.8 gal
